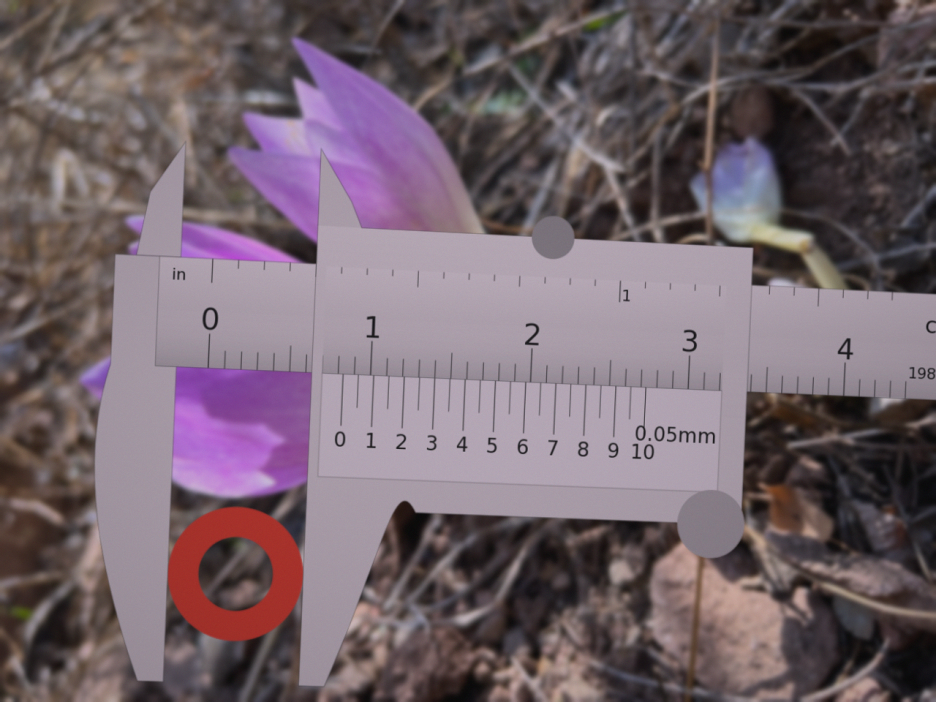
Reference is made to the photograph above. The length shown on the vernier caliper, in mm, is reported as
8.3 mm
